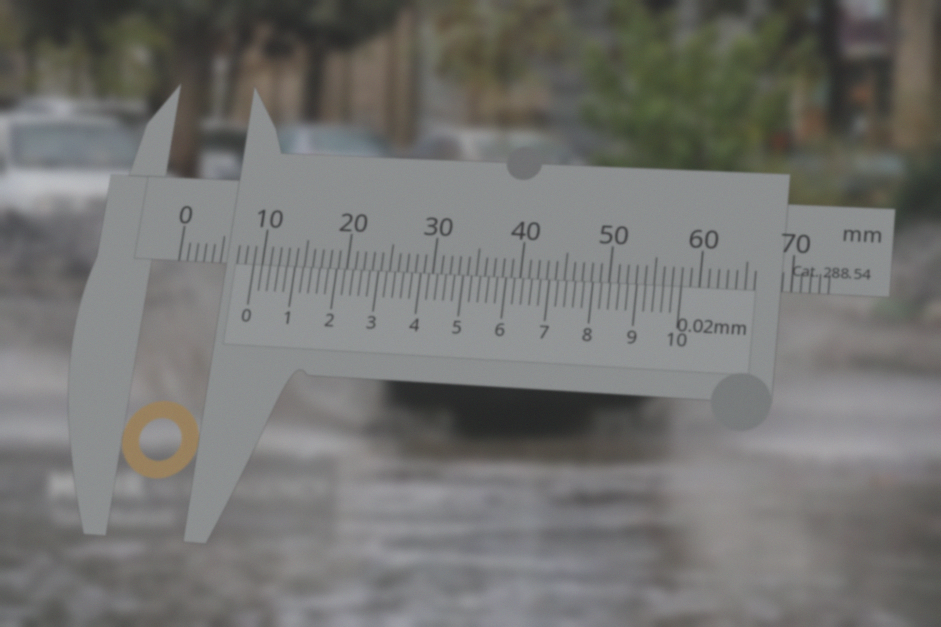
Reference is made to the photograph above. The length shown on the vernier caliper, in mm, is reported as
9.0 mm
